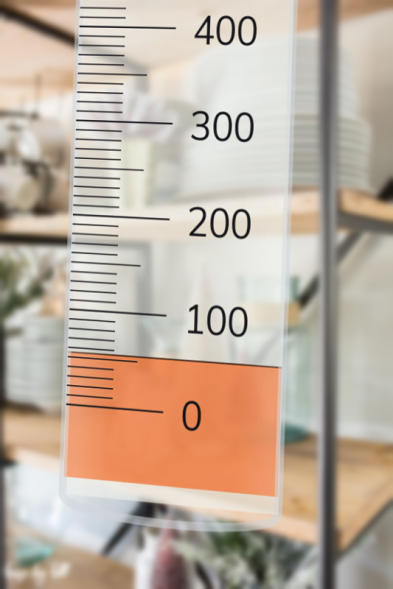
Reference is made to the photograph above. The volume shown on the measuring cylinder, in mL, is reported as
55 mL
